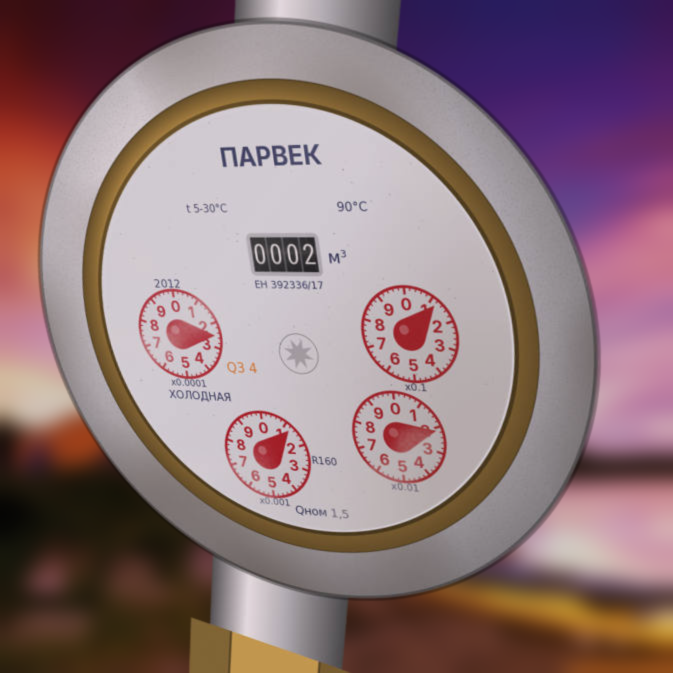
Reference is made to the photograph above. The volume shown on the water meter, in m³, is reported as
2.1212 m³
